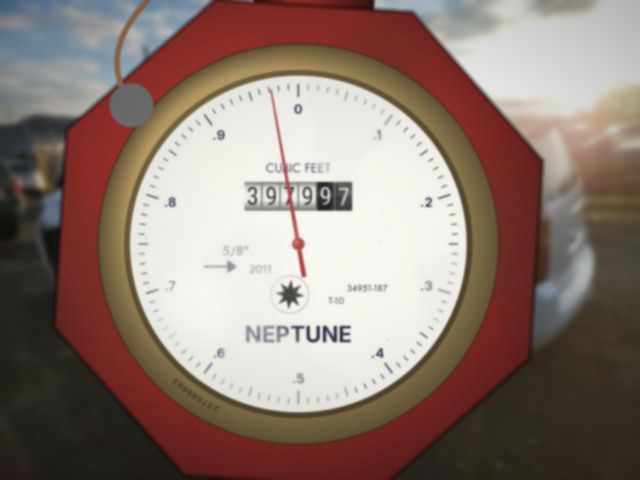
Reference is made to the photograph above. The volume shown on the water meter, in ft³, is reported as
397996.97 ft³
